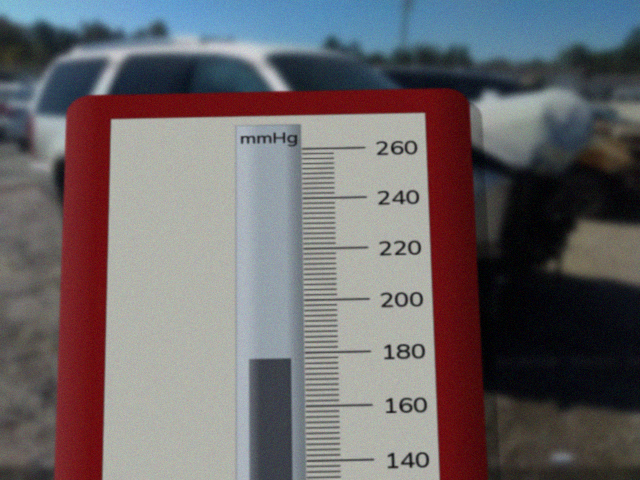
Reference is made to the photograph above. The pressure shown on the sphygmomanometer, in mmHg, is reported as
178 mmHg
